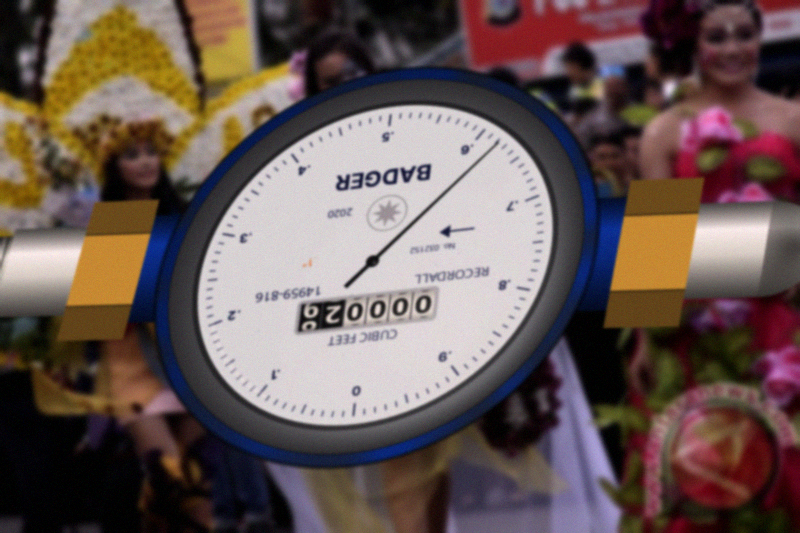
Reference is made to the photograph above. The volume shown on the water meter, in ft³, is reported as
28.62 ft³
